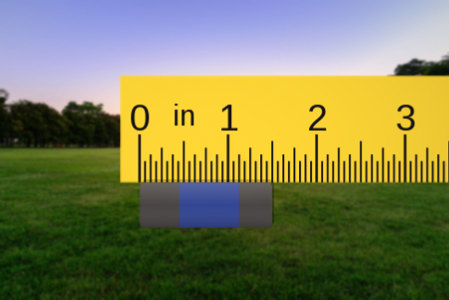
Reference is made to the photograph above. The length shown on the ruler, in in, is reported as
1.5 in
